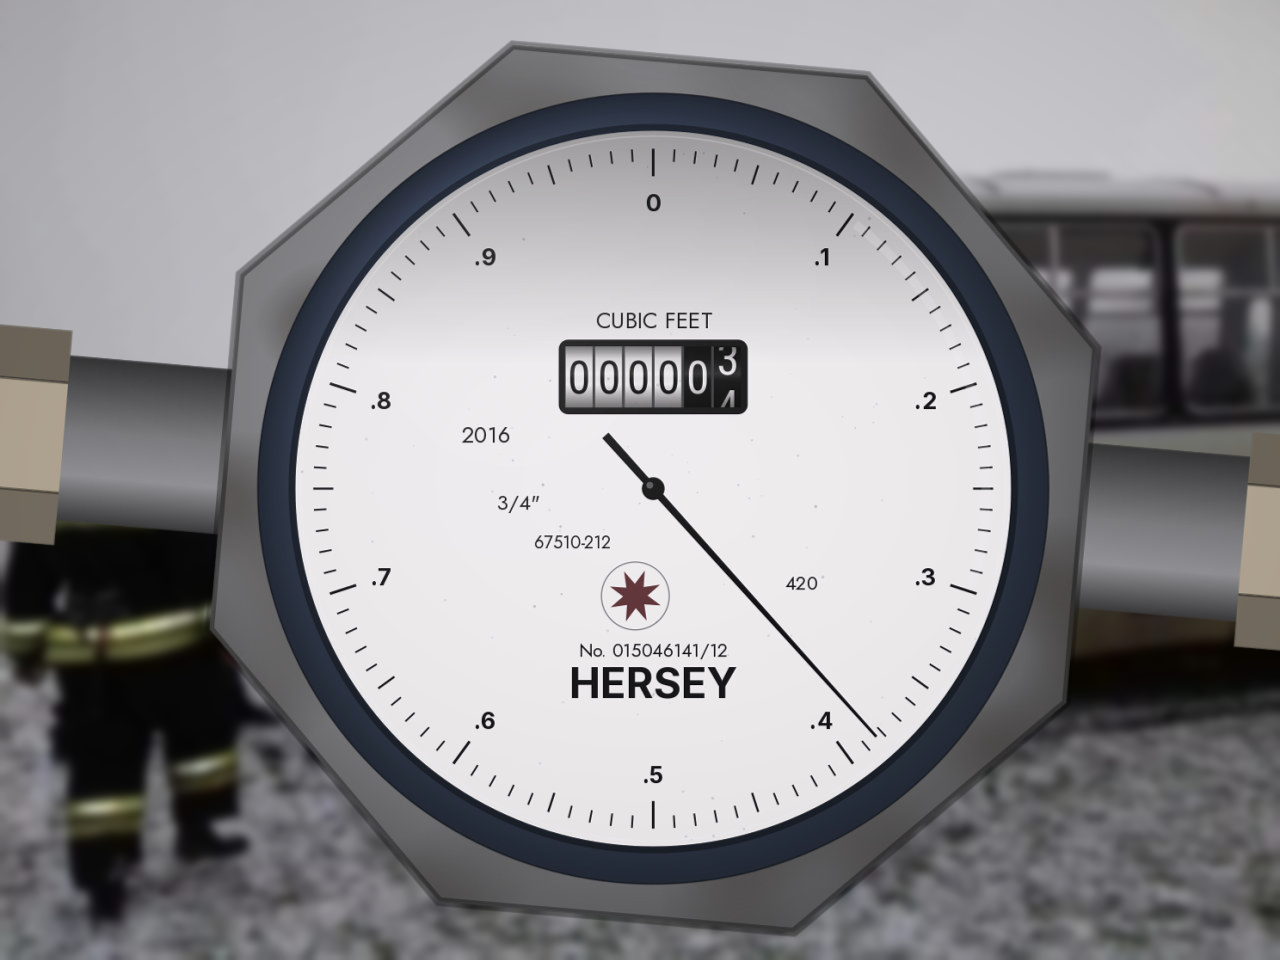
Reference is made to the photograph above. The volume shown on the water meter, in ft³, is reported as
3.38 ft³
